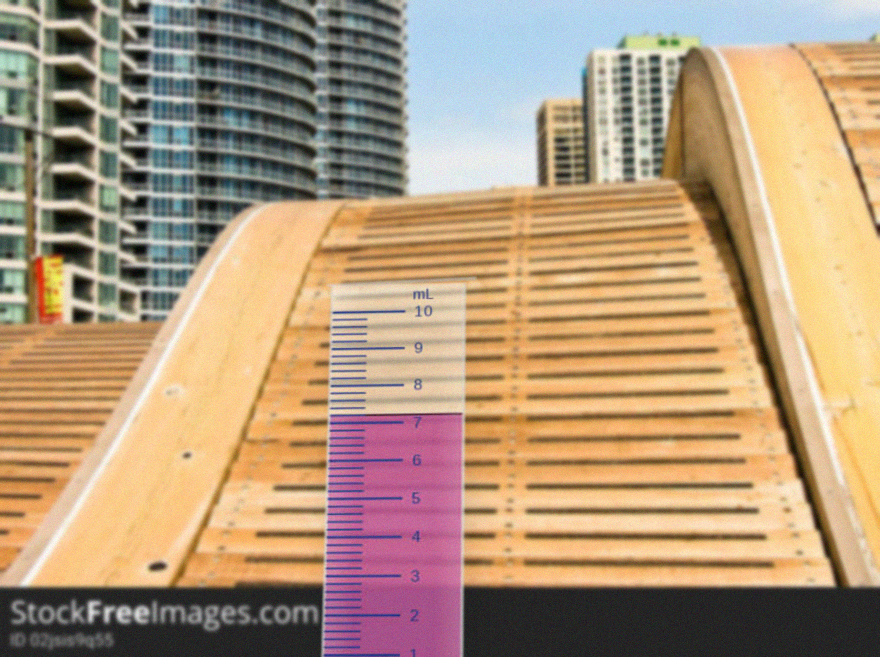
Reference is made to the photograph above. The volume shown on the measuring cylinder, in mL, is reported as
7.2 mL
